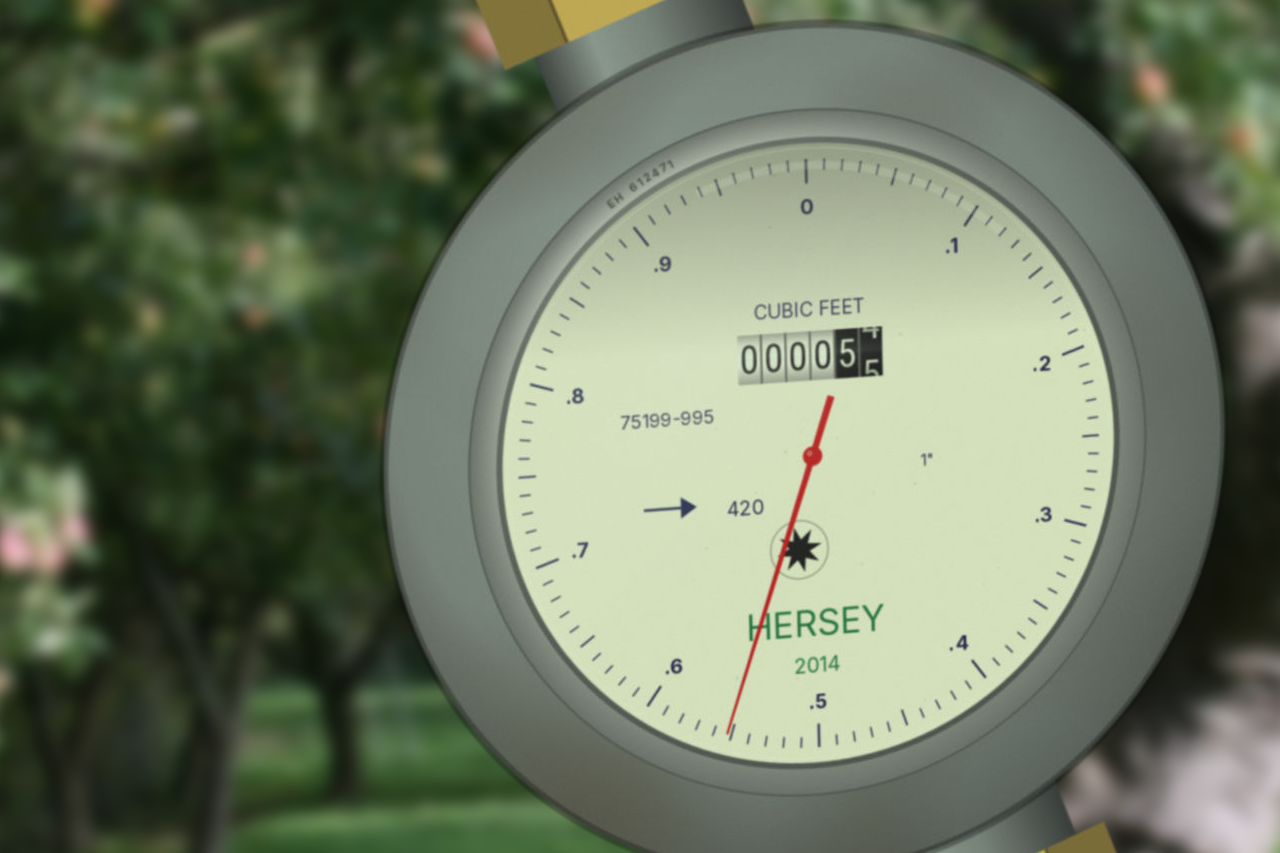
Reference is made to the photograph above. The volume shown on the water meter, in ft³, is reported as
54.55 ft³
